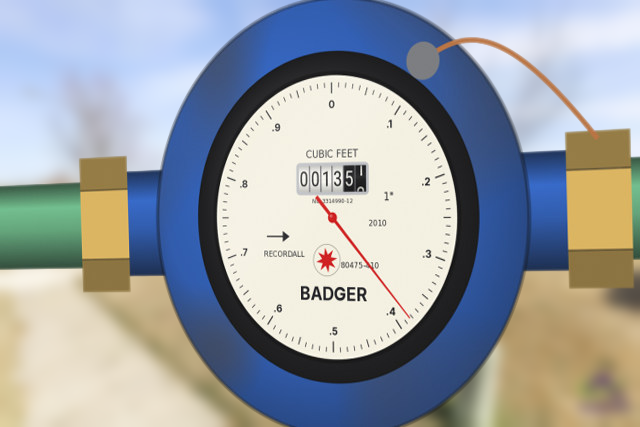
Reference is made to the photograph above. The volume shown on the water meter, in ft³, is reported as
1351.38 ft³
